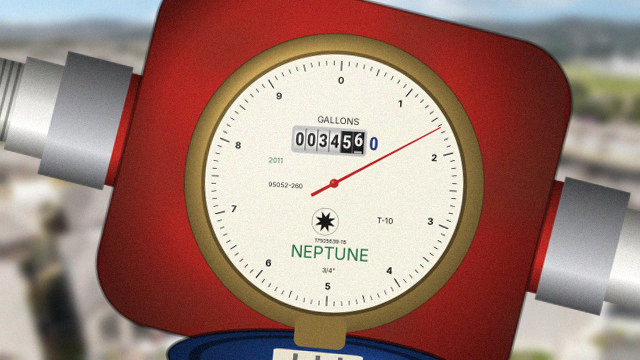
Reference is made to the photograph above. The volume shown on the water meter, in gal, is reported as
34561.6 gal
